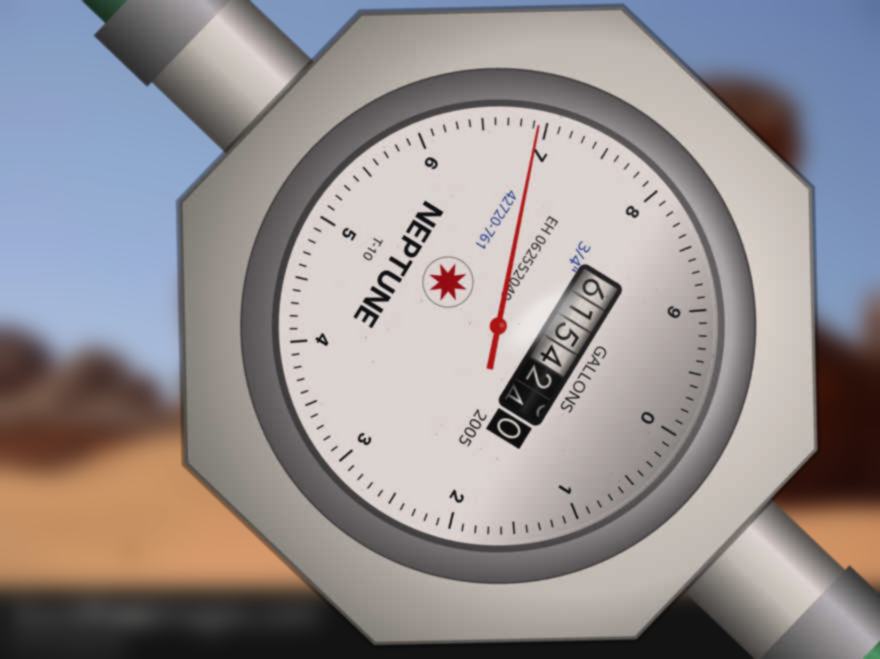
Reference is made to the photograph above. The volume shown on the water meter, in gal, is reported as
6154236.9 gal
